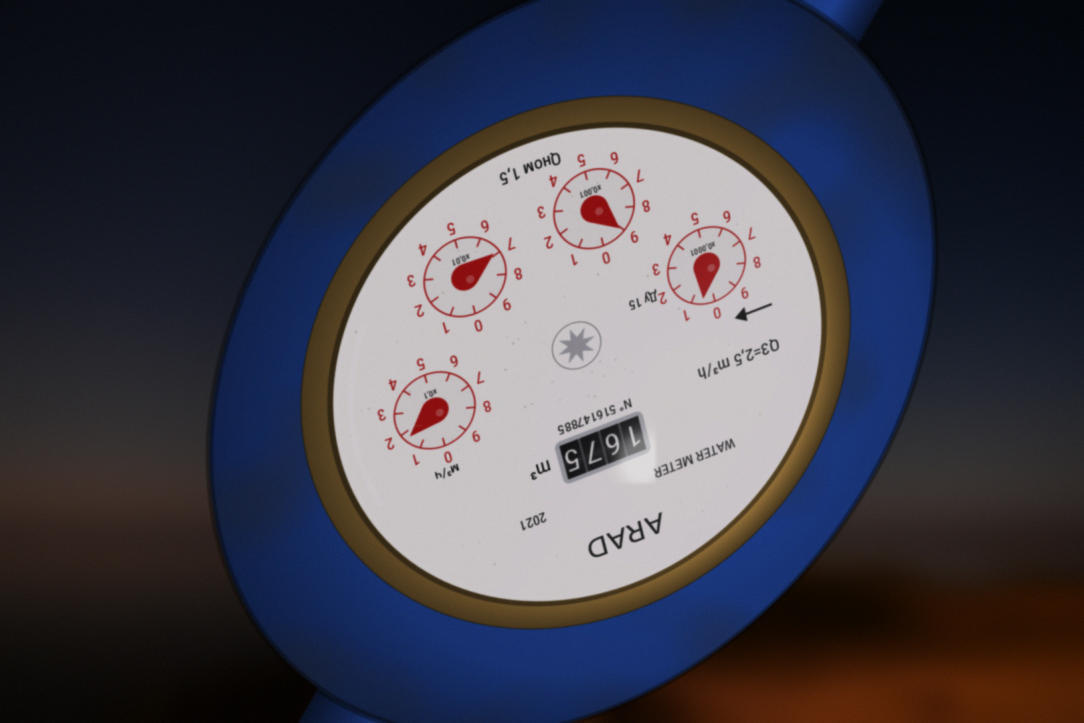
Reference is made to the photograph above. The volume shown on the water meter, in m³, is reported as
1675.1690 m³
